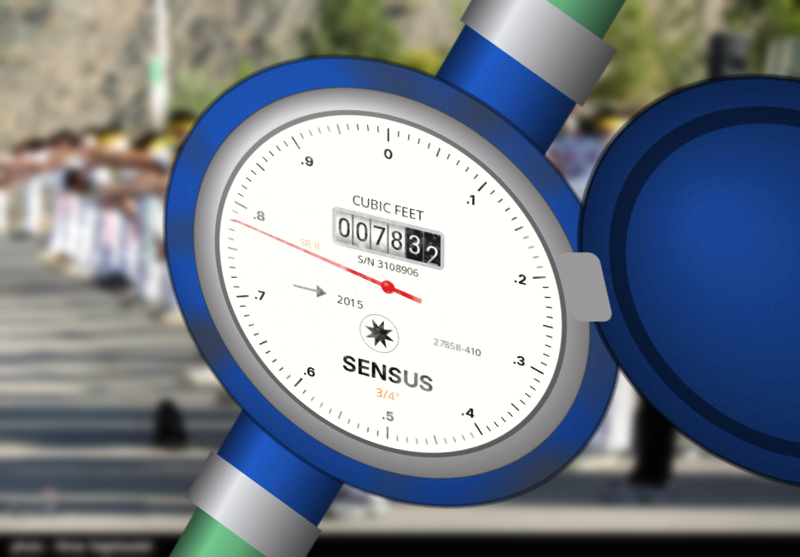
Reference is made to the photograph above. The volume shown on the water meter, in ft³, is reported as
7831.78 ft³
